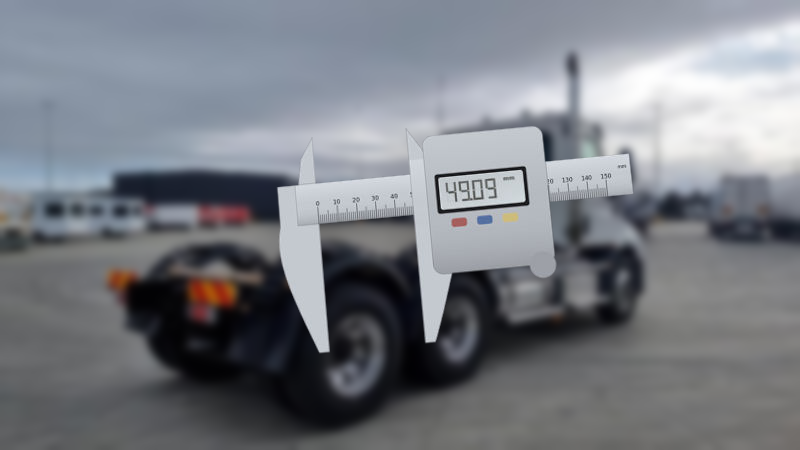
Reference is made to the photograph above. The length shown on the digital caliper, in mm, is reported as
49.09 mm
